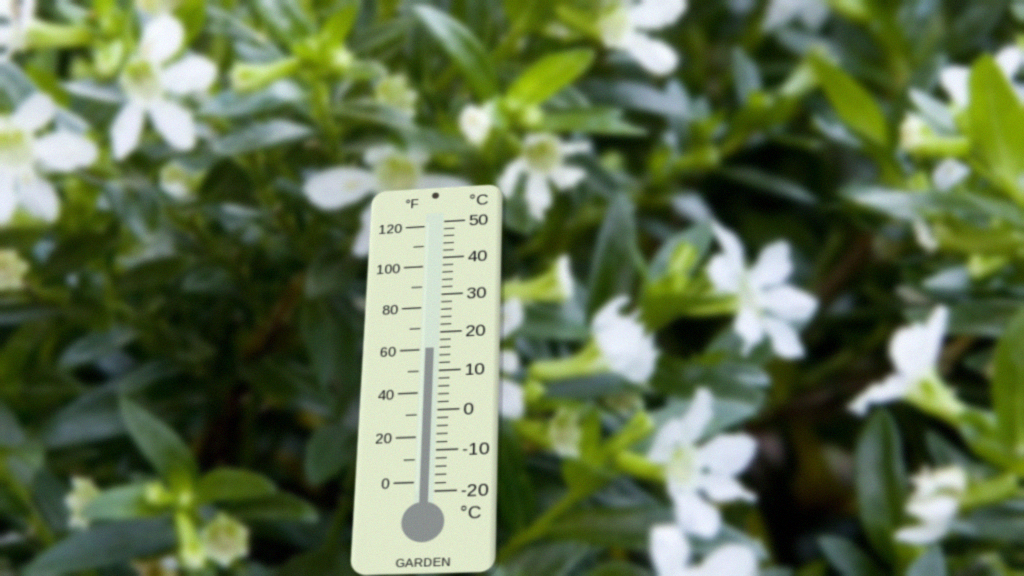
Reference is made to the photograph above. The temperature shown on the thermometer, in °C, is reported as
16 °C
